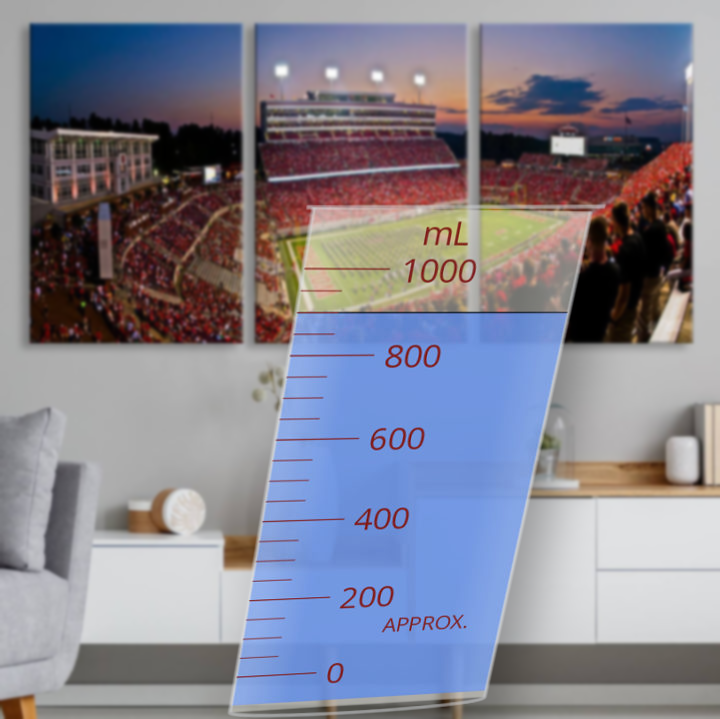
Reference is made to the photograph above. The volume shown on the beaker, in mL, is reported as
900 mL
